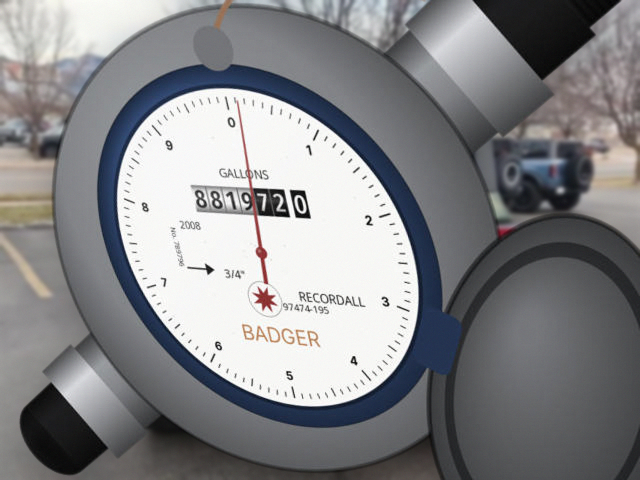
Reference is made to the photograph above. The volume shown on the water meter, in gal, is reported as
8819720.1 gal
